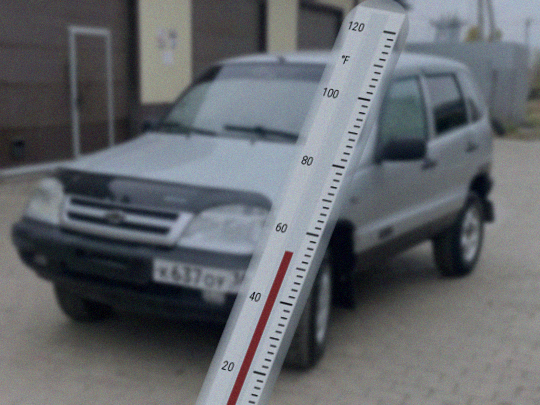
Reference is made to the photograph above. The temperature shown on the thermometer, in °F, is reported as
54 °F
